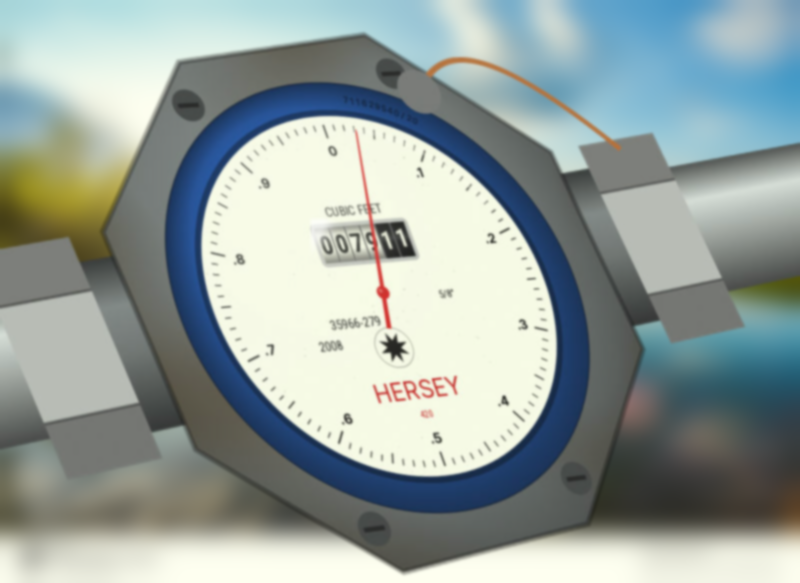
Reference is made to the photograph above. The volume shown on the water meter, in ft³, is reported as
7911.03 ft³
